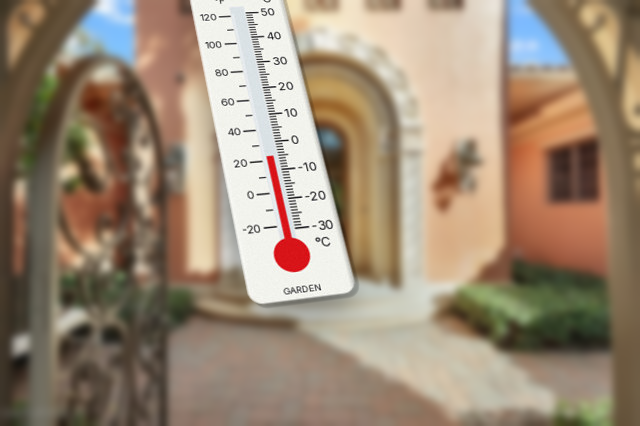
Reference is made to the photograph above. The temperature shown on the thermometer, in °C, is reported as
-5 °C
